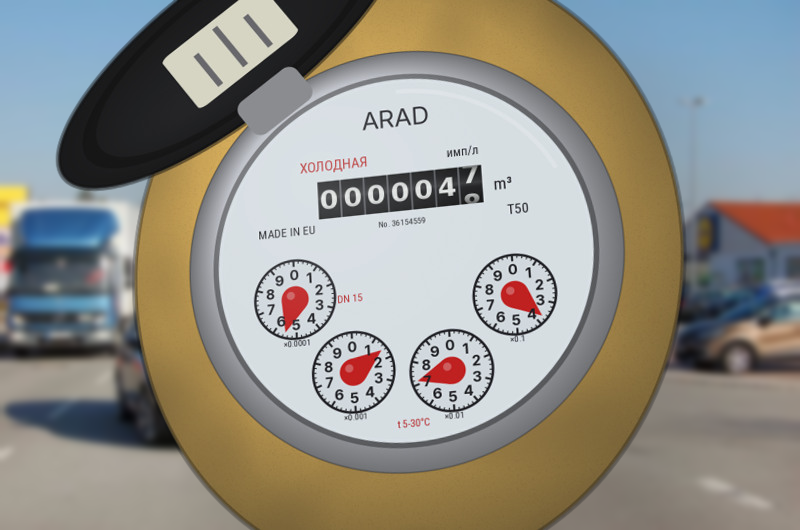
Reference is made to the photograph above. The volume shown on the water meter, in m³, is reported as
47.3715 m³
